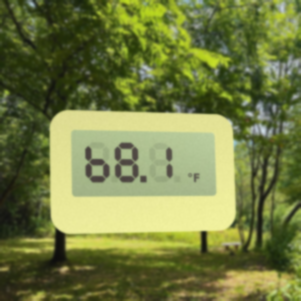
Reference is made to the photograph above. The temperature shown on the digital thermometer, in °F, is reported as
68.1 °F
